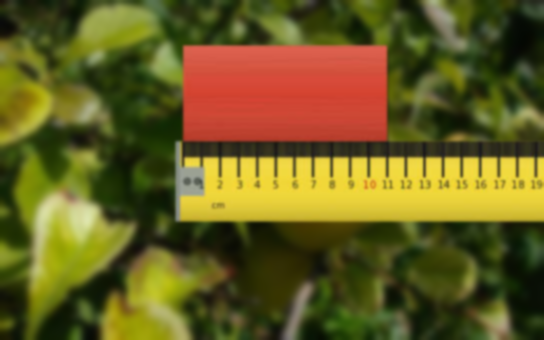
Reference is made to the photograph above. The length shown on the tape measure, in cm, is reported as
11 cm
